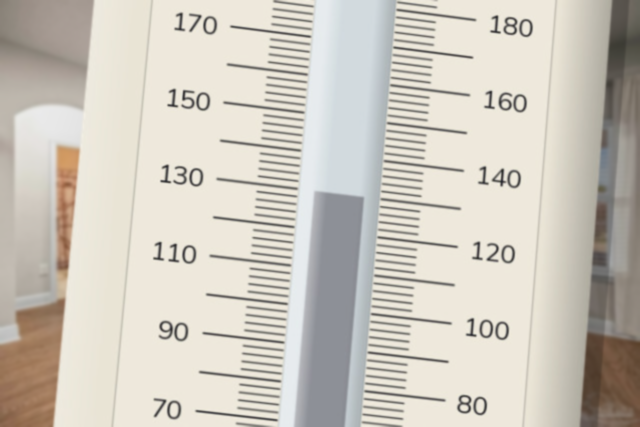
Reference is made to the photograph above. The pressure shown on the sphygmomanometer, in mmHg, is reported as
130 mmHg
